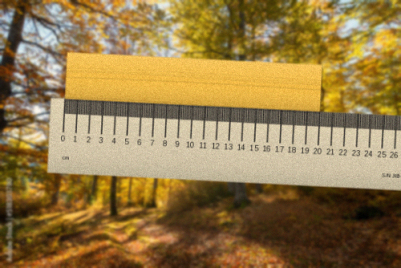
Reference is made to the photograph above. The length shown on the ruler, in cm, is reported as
20 cm
